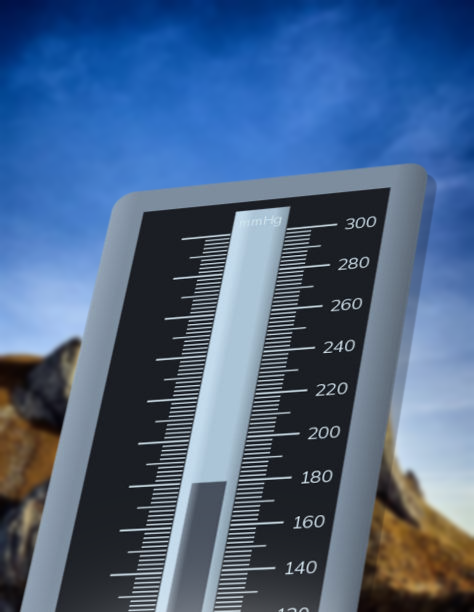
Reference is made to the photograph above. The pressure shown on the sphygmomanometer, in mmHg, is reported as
180 mmHg
